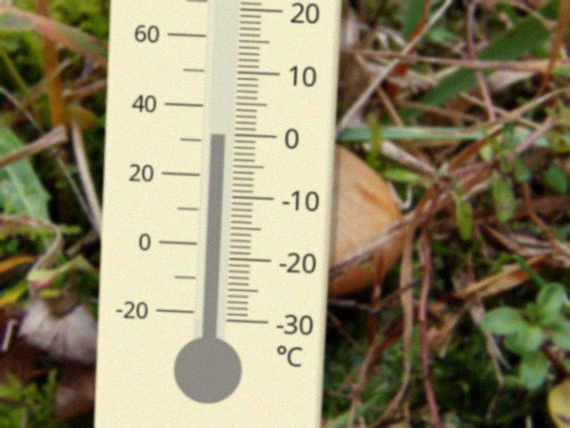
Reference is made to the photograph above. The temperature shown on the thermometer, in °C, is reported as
0 °C
